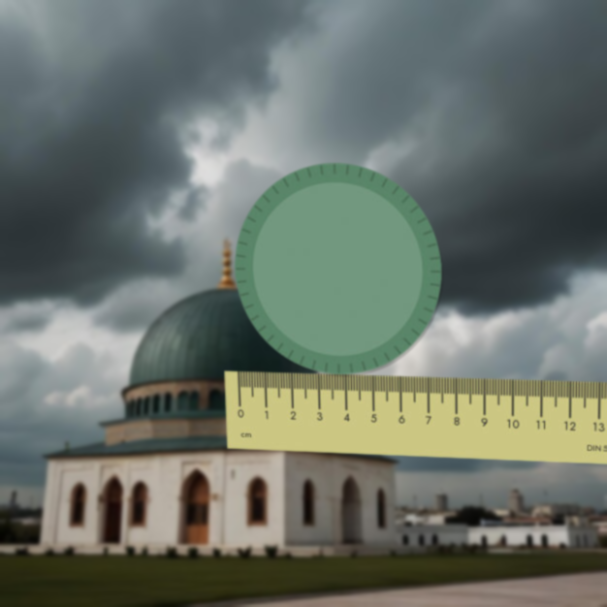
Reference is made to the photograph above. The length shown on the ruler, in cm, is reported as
7.5 cm
